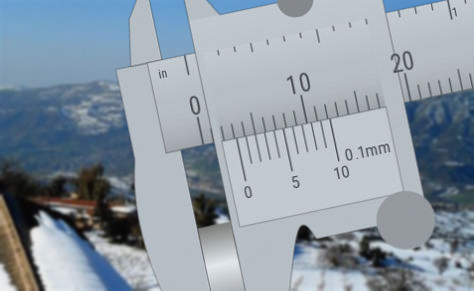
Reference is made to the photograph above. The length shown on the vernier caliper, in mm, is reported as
3.2 mm
